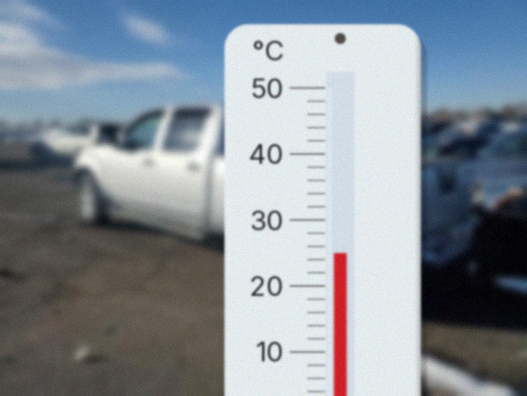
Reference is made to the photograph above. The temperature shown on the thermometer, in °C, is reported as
25 °C
